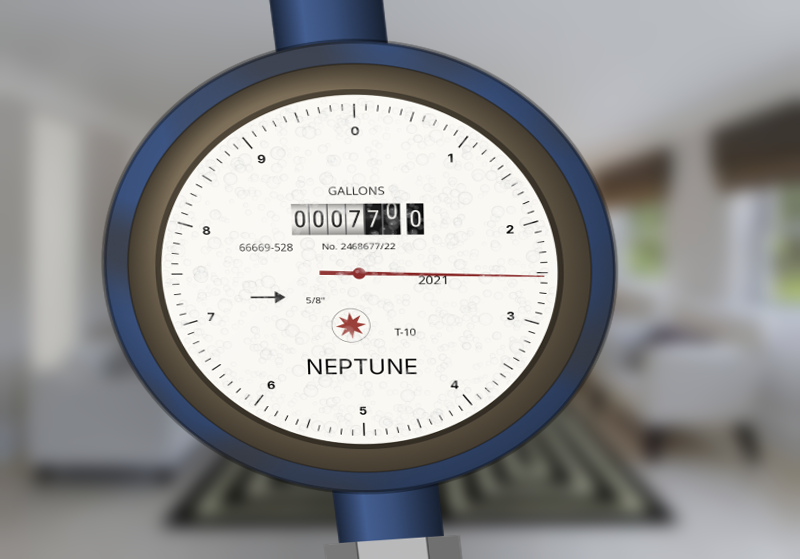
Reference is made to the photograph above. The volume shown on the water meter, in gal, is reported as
7702.5 gal
